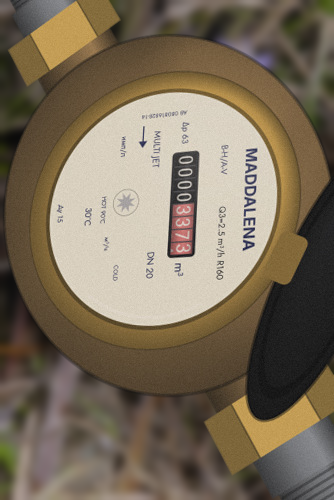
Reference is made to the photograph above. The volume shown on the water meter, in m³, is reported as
0.3373 m³
